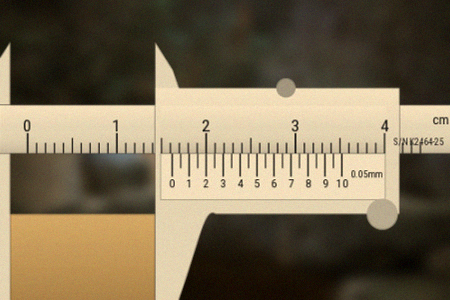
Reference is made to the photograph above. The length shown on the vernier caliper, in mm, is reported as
16.2 mm
